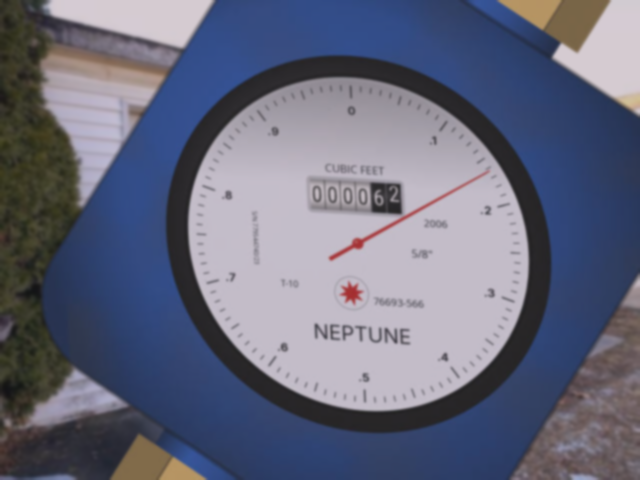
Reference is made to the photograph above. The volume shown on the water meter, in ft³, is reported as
62.16 ft³
